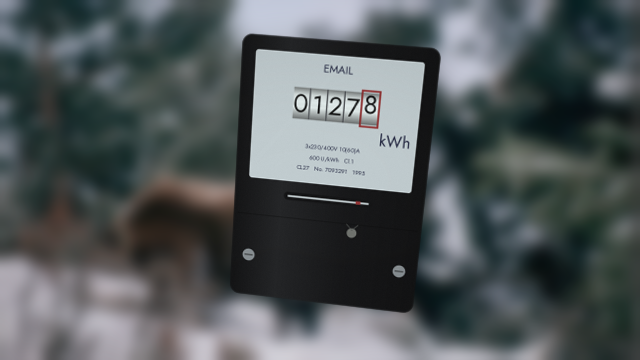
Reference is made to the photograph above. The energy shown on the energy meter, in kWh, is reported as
127.8 kWh
